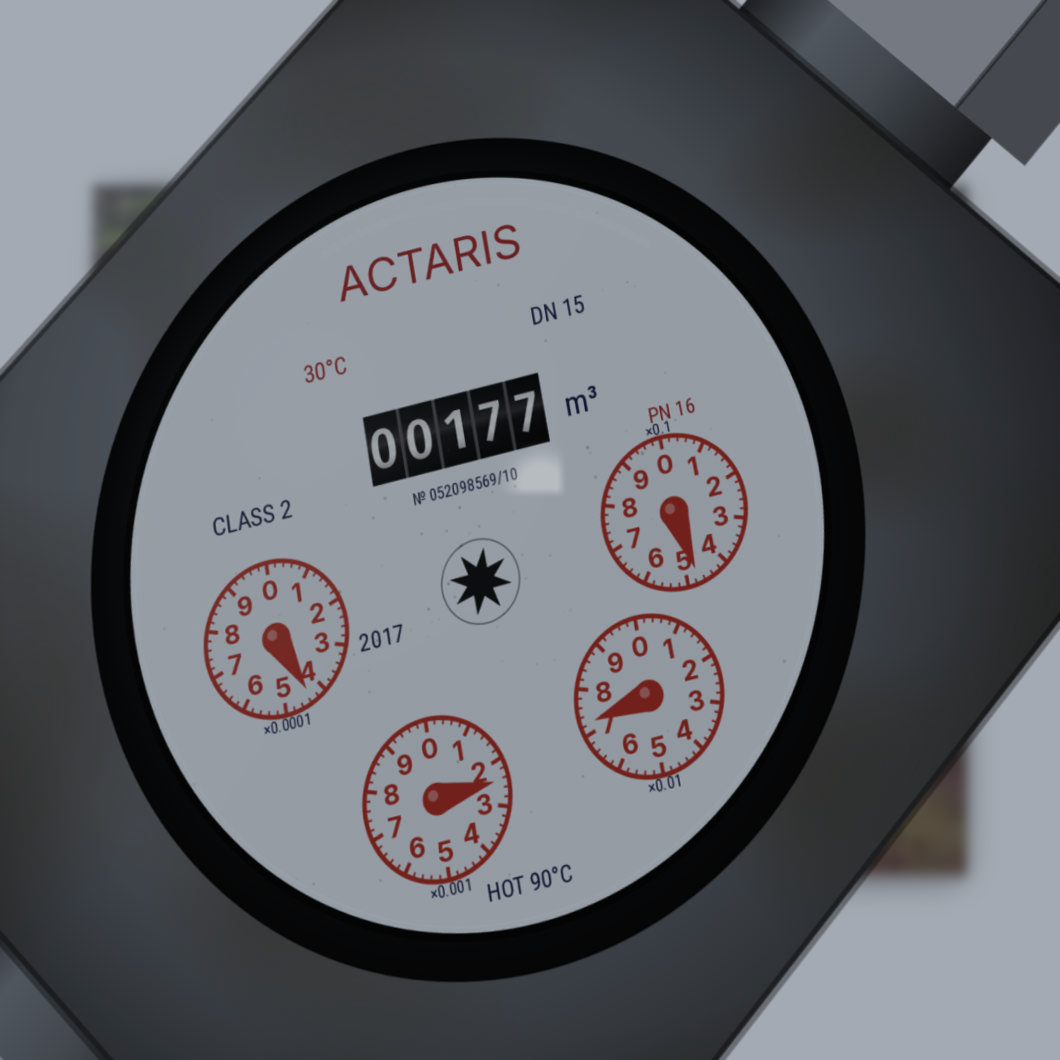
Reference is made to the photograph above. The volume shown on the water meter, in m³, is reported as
177.4724 m³
